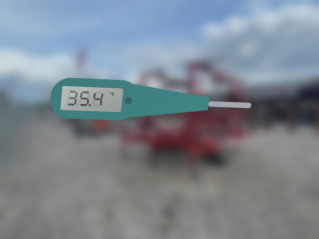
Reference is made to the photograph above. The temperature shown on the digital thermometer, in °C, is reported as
35.4 °C
